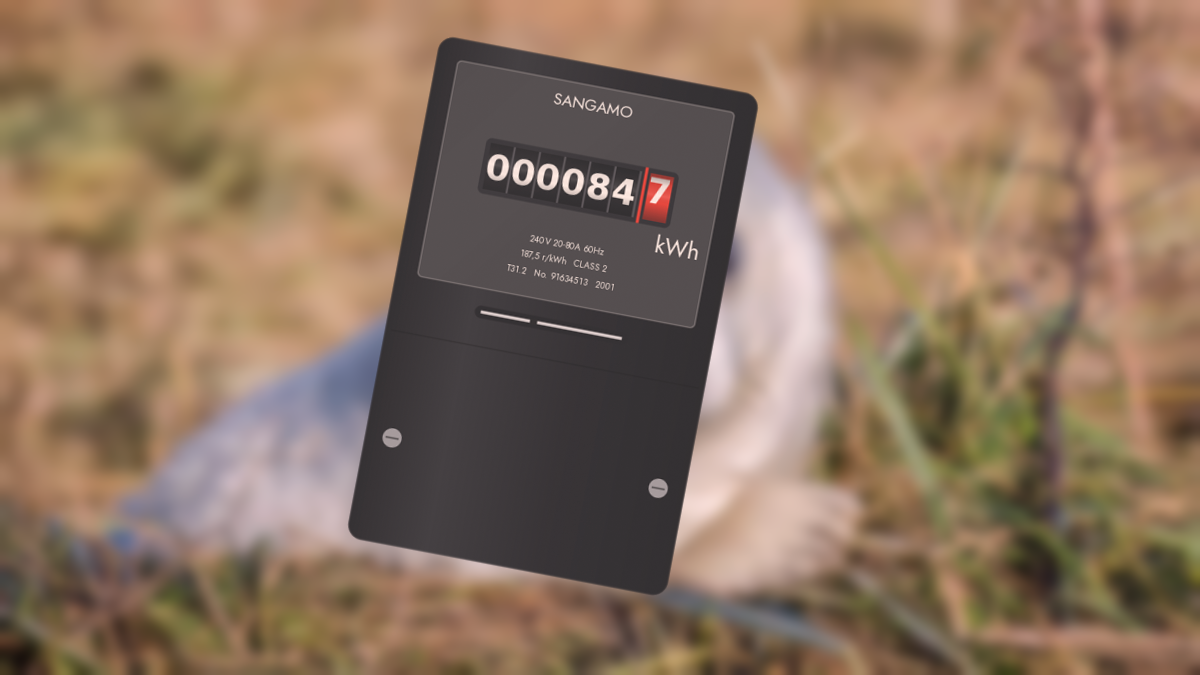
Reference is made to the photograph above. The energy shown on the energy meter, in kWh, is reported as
84.7 kWh
